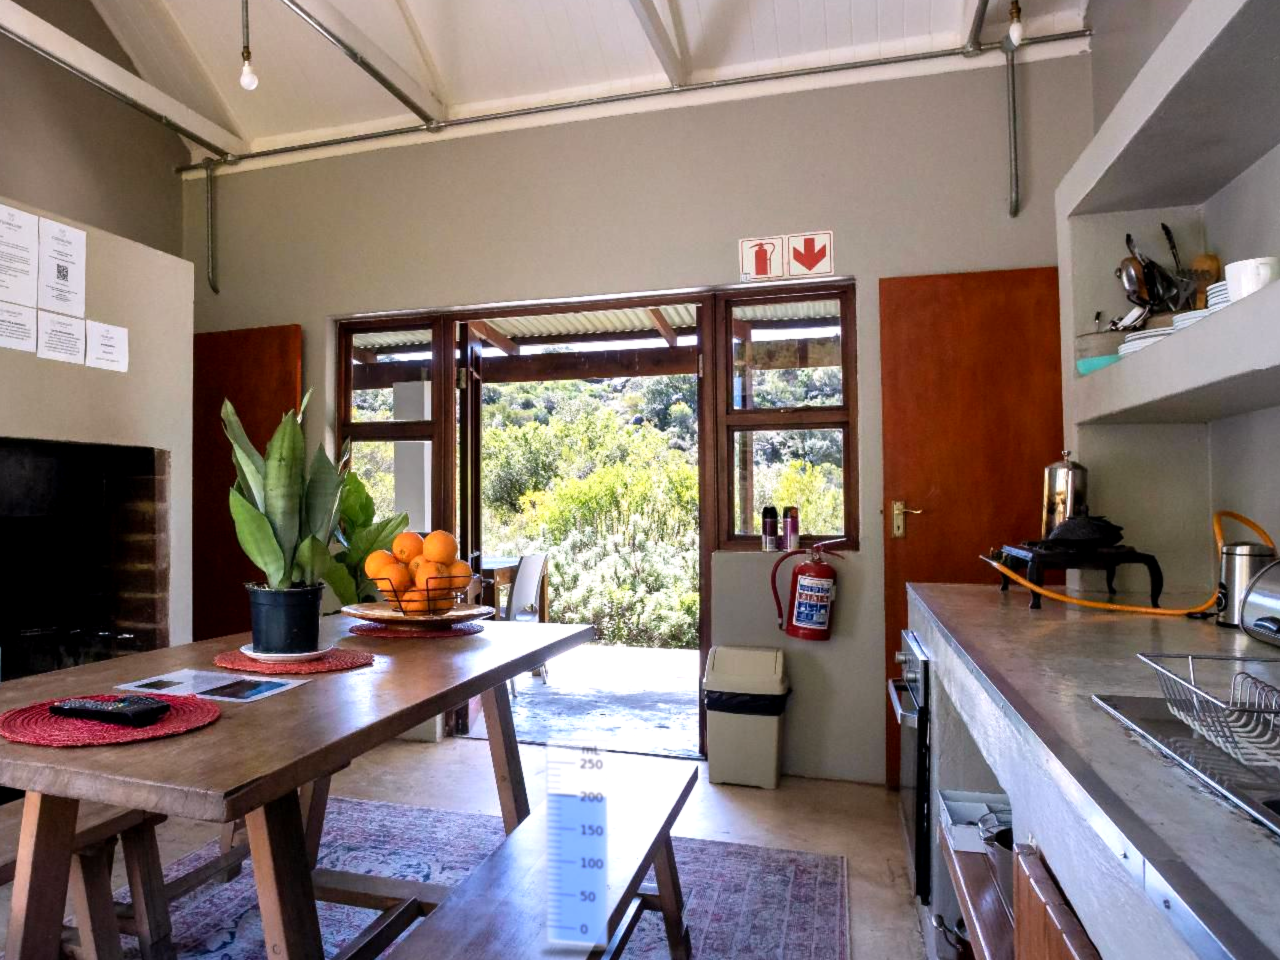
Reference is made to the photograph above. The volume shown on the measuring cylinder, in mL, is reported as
200 mL
